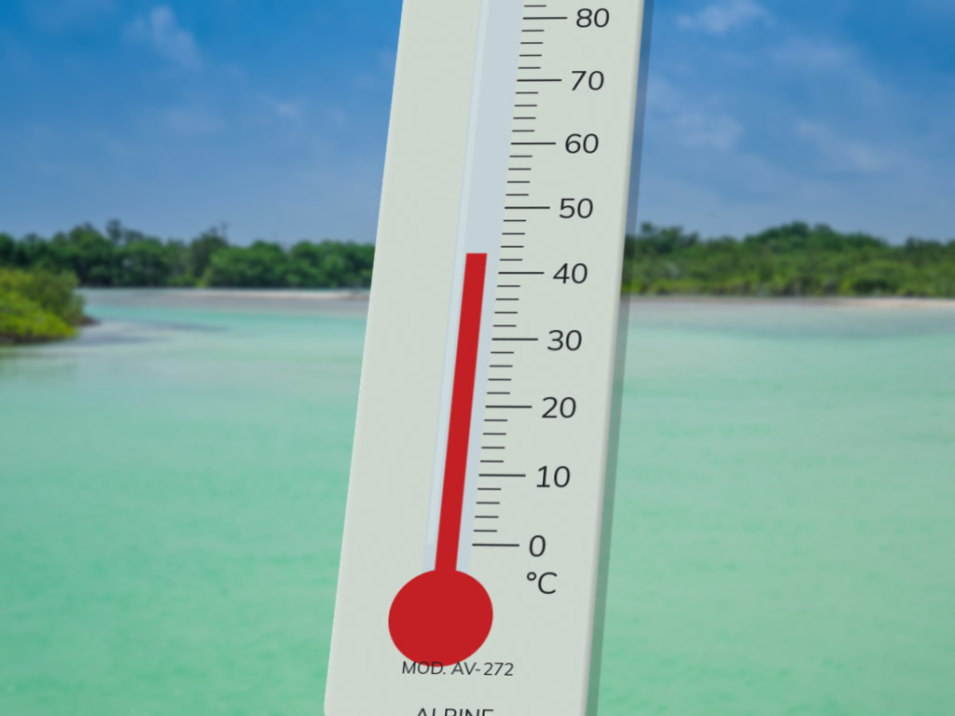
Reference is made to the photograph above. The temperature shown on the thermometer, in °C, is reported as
43 °C
